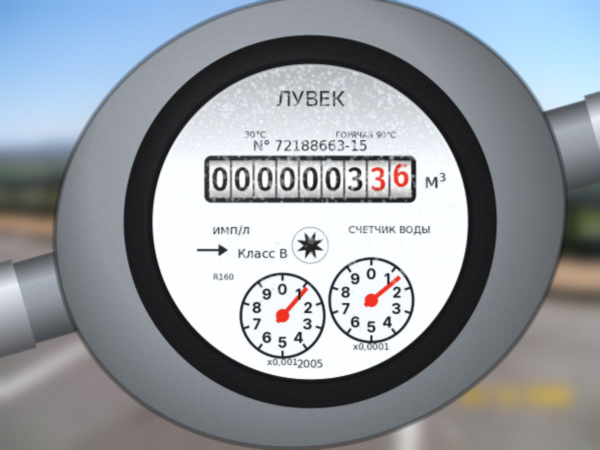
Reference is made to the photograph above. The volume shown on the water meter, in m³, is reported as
3.3611 m³
